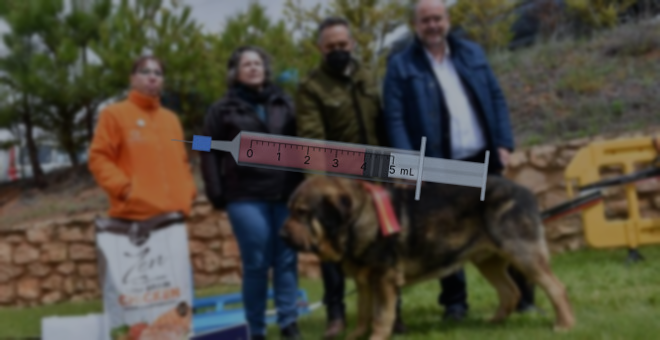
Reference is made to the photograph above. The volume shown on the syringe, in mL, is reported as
4 mL
